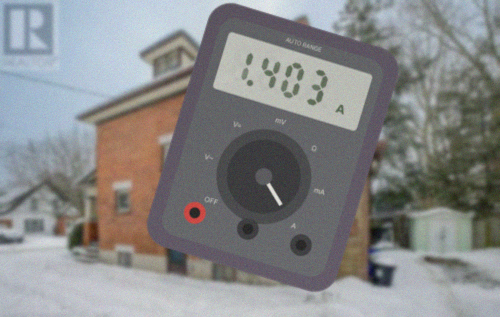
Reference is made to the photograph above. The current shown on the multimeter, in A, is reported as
1.403 A
